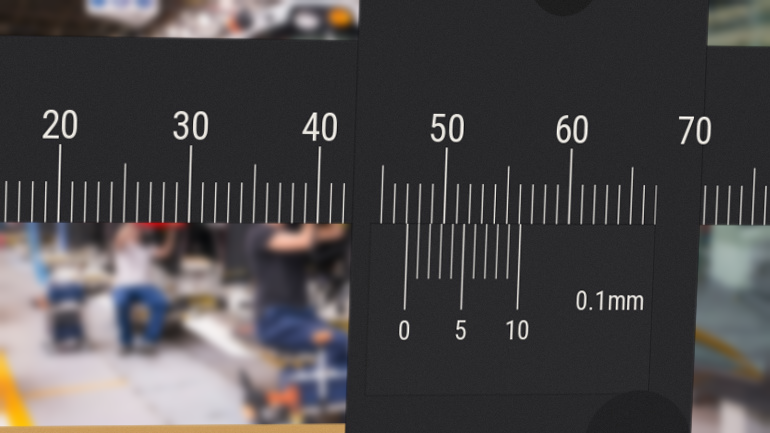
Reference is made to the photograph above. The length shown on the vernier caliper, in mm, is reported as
47.1 mm
